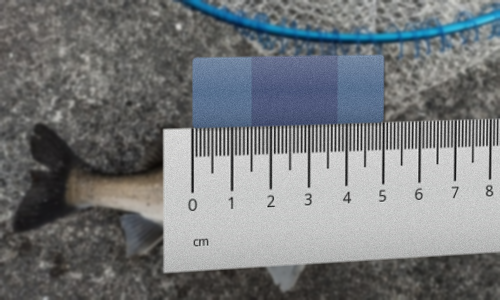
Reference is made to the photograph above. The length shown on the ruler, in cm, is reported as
5 cm
